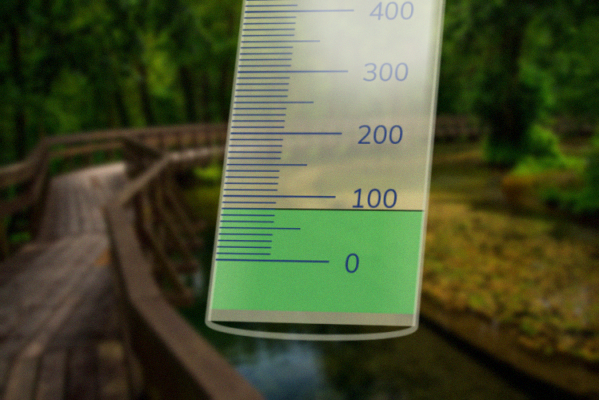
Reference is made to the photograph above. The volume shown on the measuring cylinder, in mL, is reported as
80 mL
